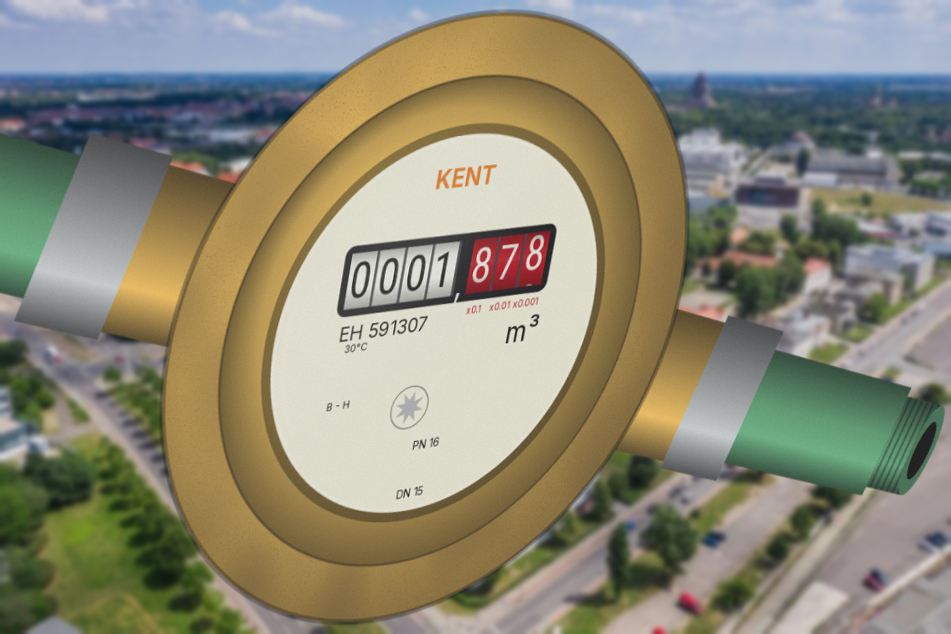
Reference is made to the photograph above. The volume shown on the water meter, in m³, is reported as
1.878 m³
